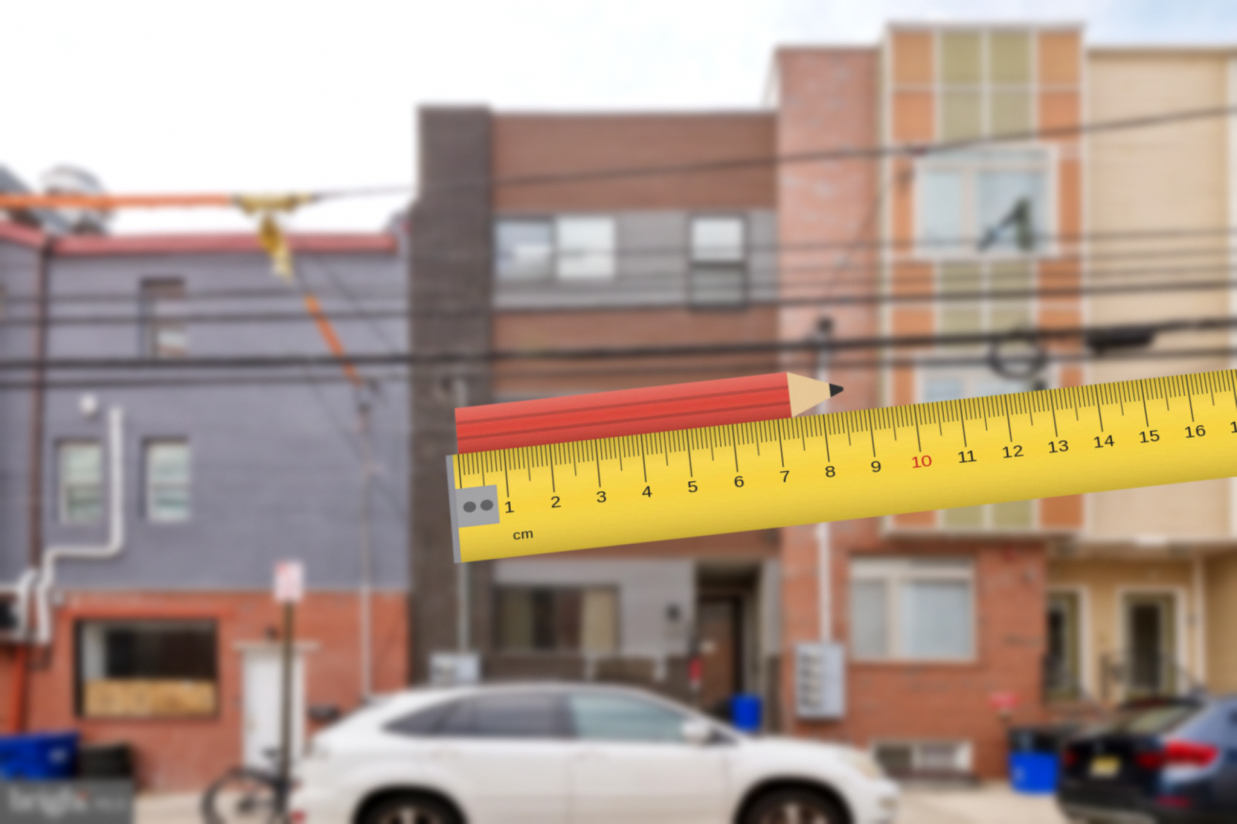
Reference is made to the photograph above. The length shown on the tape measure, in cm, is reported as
8.5 cm
